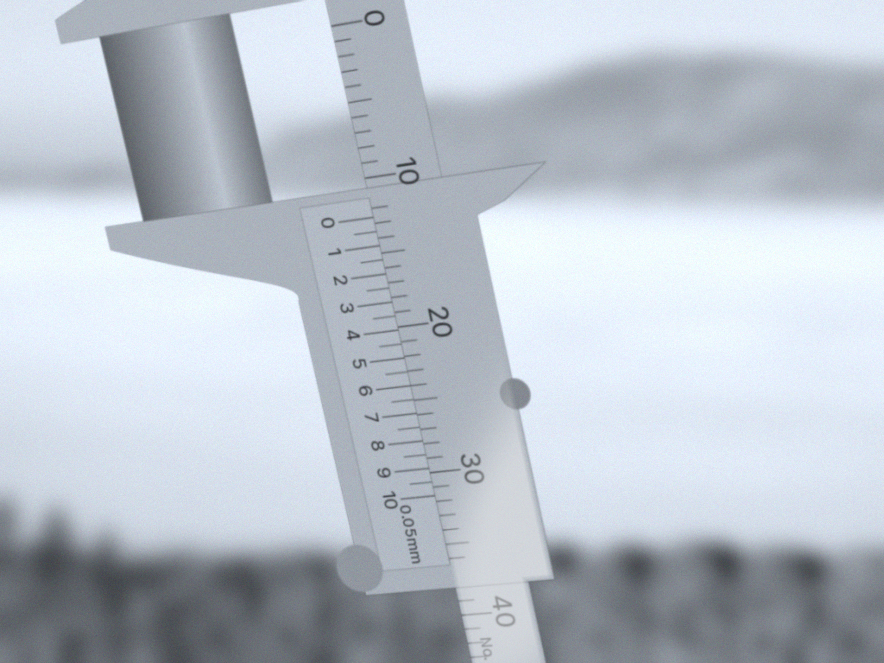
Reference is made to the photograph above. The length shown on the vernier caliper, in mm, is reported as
12.6 mm
